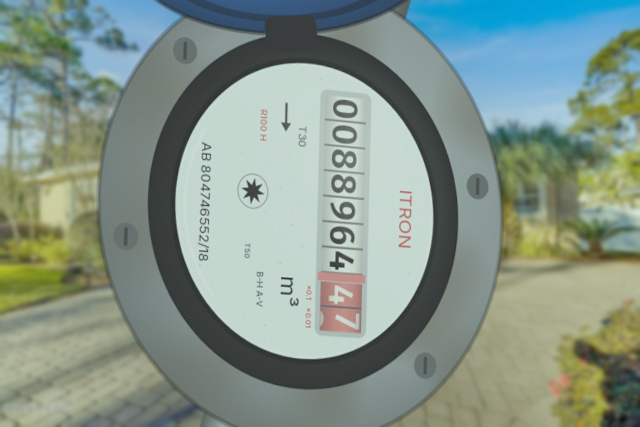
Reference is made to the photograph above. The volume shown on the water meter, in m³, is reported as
88964.47 m³
